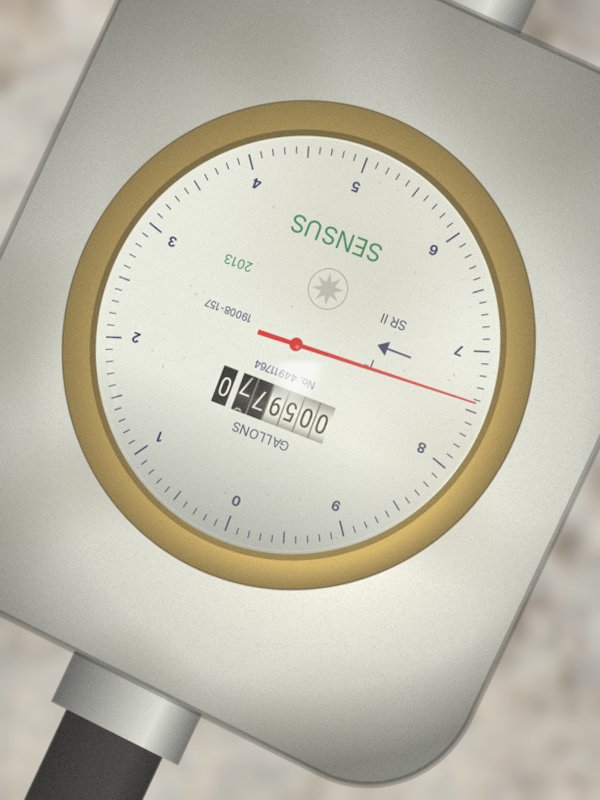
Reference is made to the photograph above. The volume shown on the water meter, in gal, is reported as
59767.4 gal
